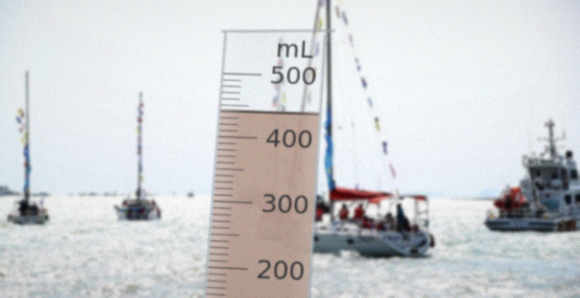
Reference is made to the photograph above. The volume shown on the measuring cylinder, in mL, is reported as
440 mL
